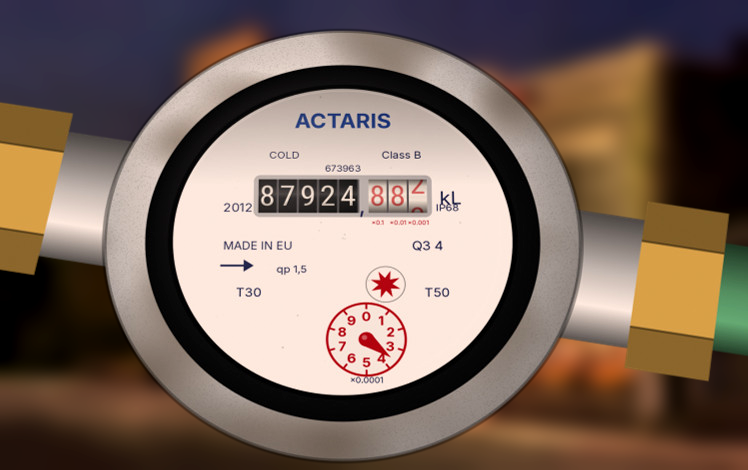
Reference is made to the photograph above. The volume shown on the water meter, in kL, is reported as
87924.8823 kL
